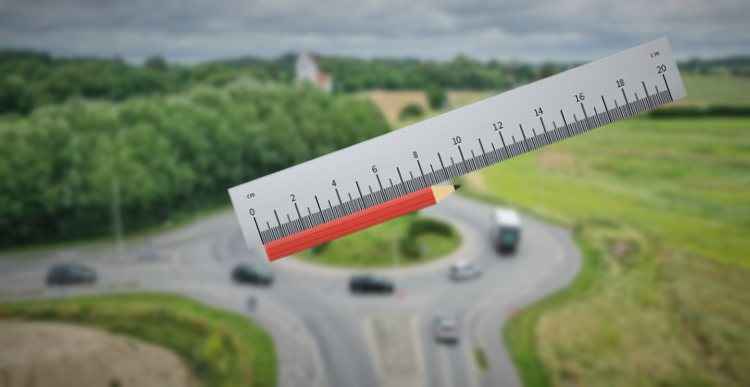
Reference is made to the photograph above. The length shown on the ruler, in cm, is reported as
9.5 cm
